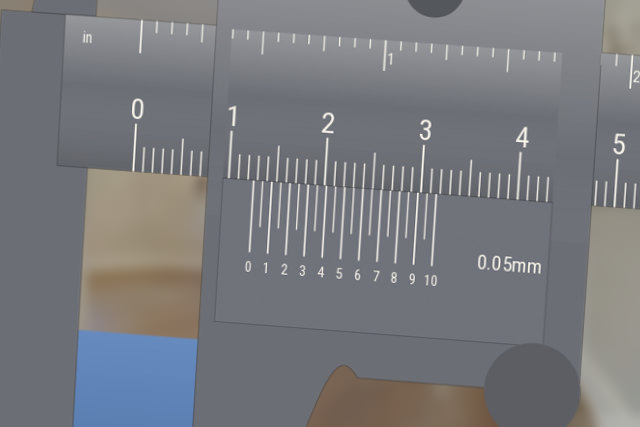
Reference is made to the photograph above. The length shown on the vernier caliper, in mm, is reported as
12.6 mm
